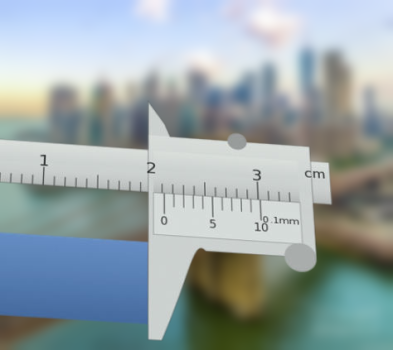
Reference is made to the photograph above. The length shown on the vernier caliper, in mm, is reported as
21.2 mm
